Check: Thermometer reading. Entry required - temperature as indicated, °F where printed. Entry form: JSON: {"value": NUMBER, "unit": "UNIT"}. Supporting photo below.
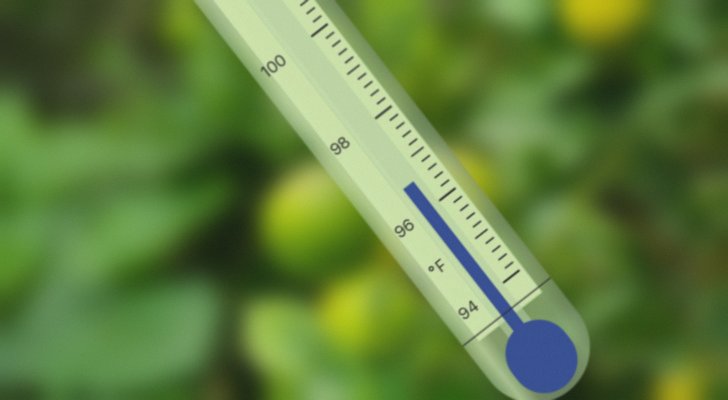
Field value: {"value": 96.6, "unit": "°F"}
